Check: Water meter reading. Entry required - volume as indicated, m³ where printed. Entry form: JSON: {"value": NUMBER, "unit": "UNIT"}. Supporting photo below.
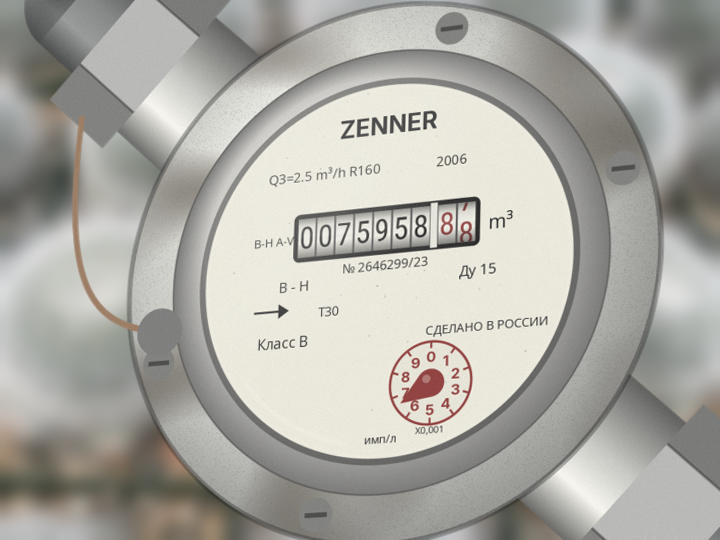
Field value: {"value": 75958.876, "unit": "m³"}
